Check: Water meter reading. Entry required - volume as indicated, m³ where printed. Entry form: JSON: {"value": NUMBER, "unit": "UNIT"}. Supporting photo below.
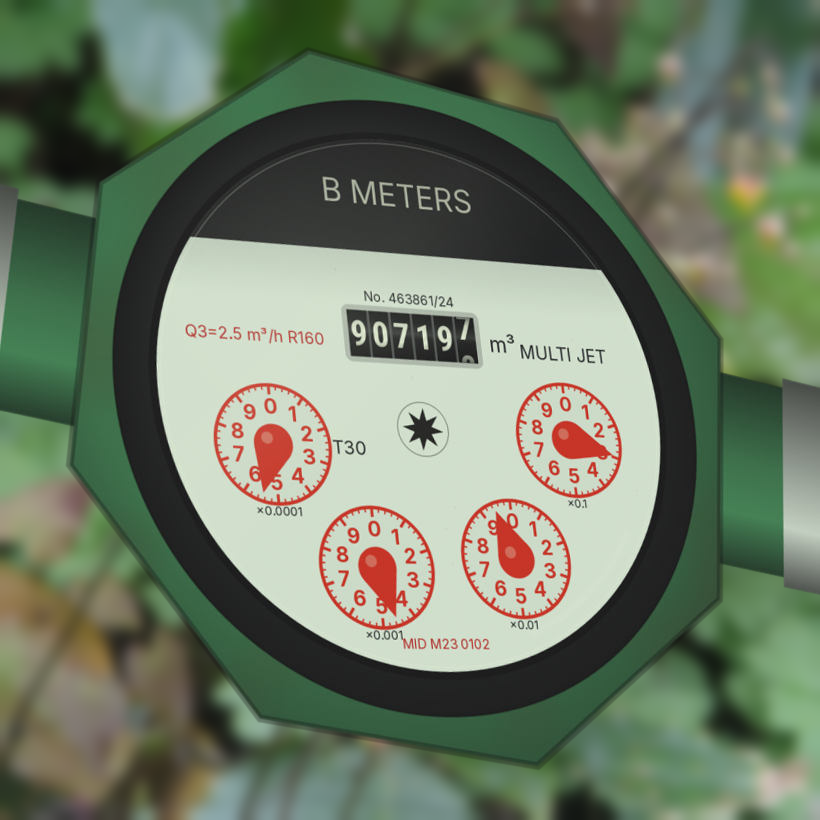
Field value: {"value": 907197.2945, "unit": "m³"}
